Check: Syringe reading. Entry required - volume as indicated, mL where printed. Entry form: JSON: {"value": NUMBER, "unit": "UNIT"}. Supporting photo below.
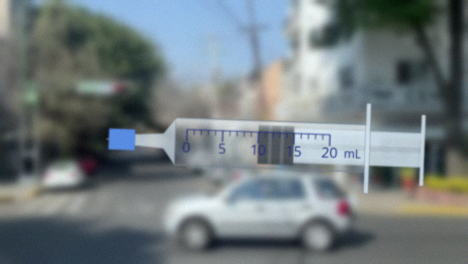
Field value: {"value": 10, "unit": "mL"}
